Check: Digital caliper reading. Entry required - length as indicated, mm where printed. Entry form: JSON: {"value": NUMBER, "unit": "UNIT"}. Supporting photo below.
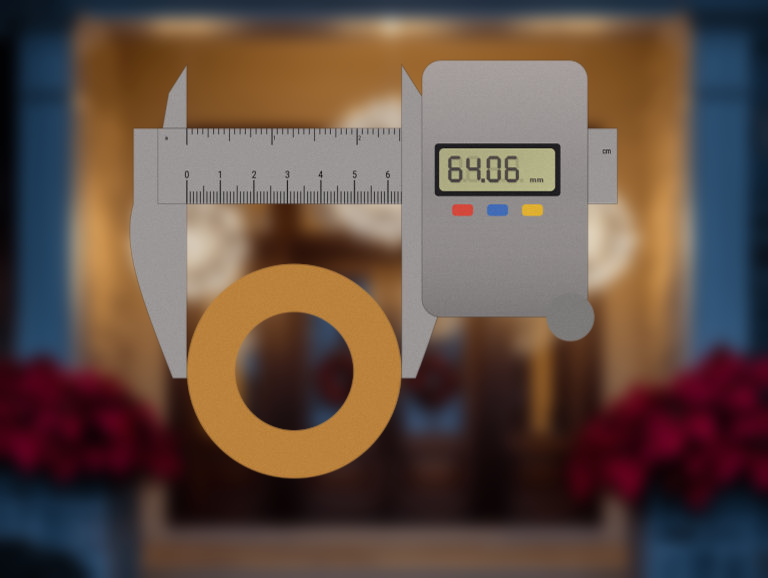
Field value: {"value": 64.06, "unit": "mm"}
